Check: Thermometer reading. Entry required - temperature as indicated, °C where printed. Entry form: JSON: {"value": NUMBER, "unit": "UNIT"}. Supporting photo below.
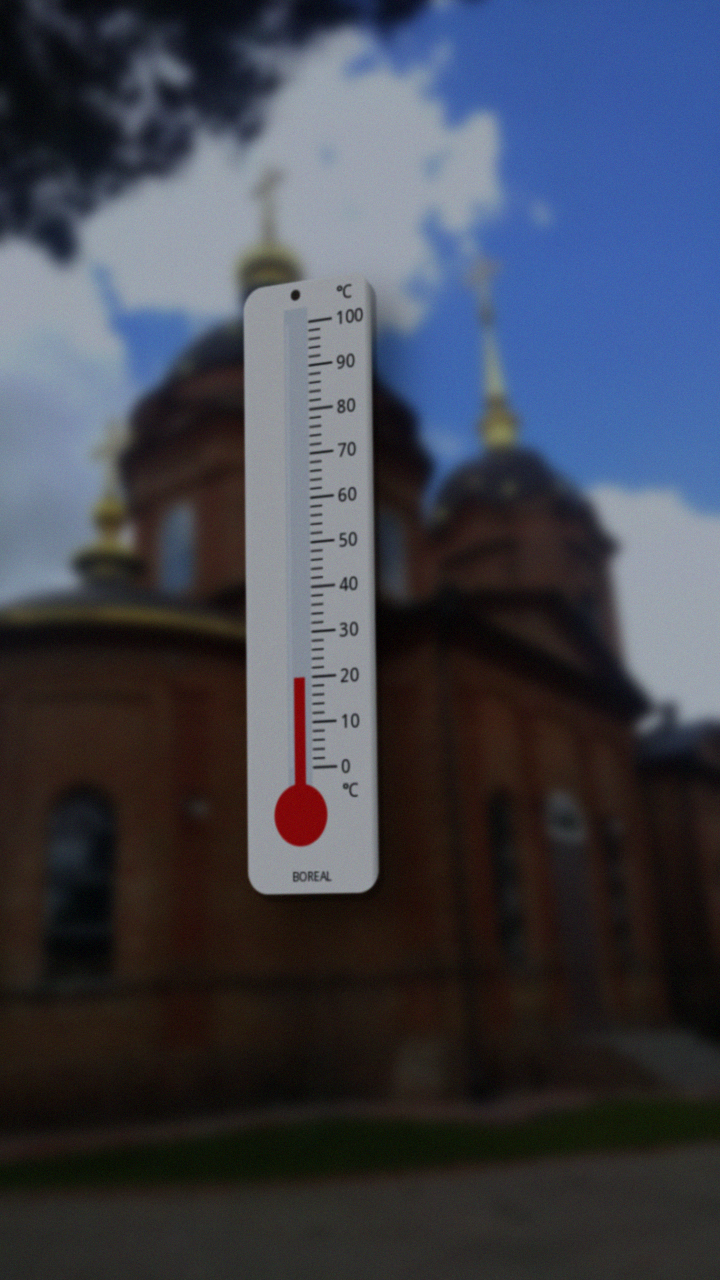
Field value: {"value": 20, "unit": "°C"}
